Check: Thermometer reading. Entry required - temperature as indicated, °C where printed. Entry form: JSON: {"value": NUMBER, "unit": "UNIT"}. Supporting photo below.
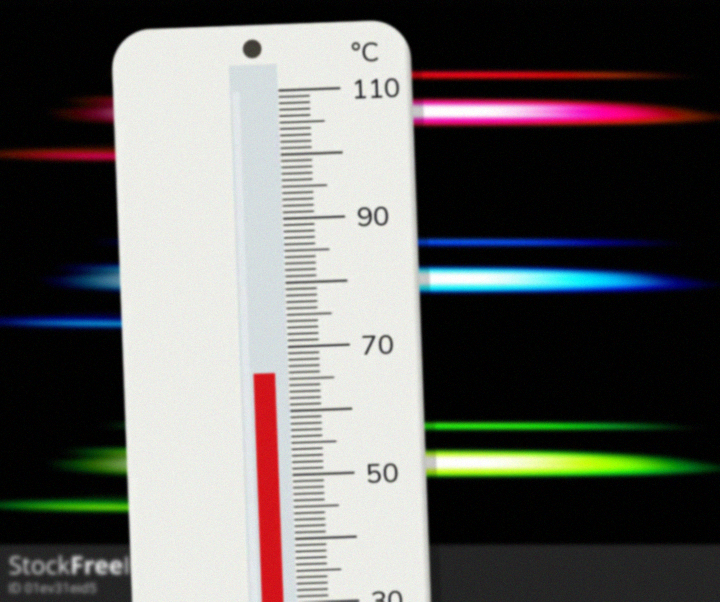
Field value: {"value": 66, "unit": "°C"}
